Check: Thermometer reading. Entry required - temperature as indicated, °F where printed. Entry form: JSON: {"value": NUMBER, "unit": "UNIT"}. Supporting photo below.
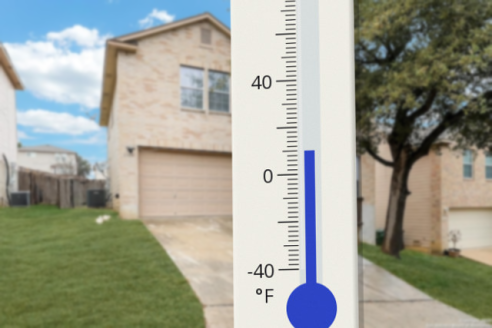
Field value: {"value": 10, "unit": "°F"}
